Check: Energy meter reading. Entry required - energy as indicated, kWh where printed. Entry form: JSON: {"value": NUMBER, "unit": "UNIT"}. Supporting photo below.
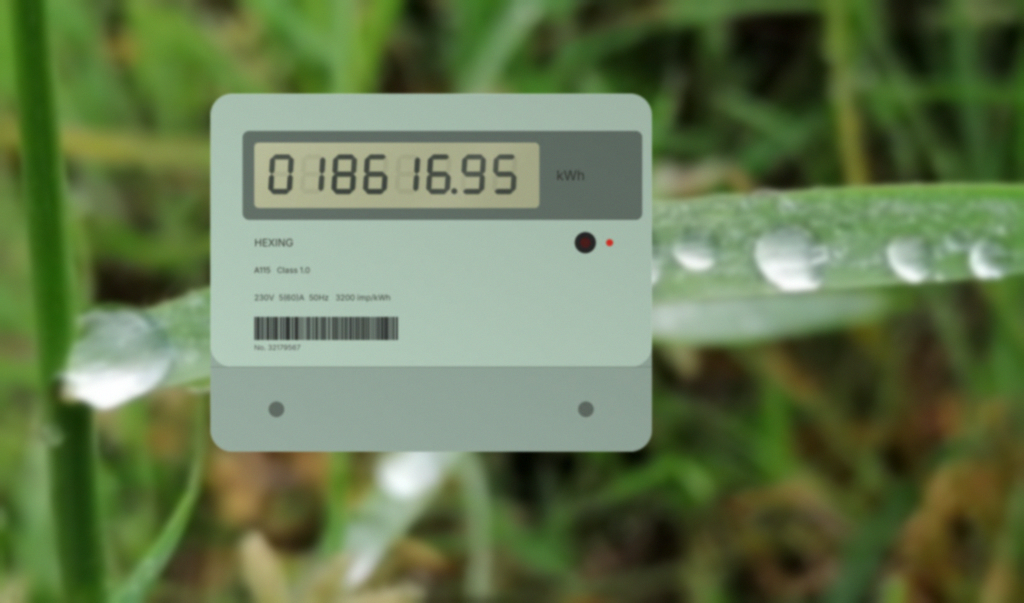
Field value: {"value": 18616.95, "unit": "kWh"}
